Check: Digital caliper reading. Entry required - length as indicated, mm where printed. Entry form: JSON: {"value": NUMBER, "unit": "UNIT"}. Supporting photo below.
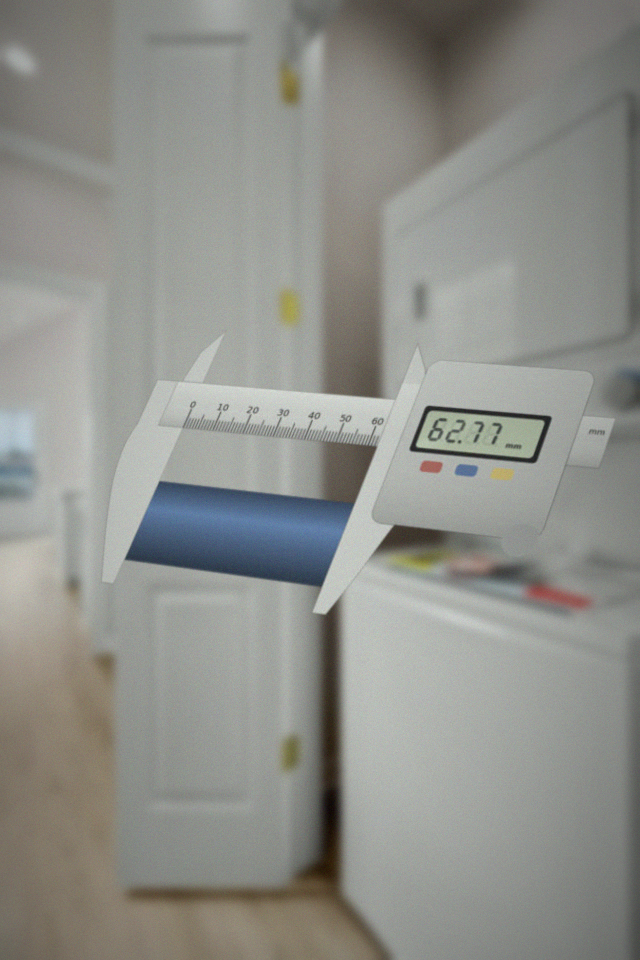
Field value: {"value": 62.77, "unit": "mm"}
